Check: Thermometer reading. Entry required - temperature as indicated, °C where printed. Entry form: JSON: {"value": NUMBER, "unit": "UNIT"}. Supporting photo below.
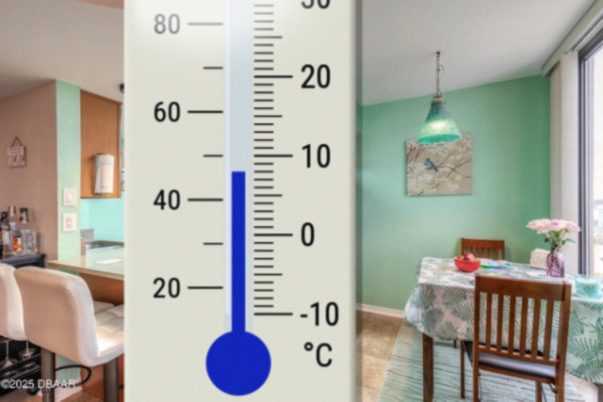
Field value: {"value": 8, "unit": "°C"}
